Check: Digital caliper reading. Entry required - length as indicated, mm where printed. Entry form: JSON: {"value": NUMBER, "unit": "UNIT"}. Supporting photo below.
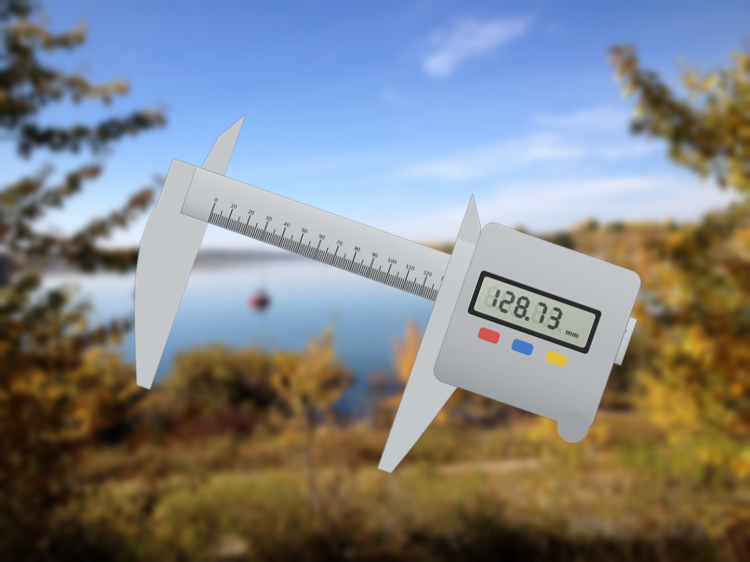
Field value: {"value": 128.73, "unit": "mm"}
